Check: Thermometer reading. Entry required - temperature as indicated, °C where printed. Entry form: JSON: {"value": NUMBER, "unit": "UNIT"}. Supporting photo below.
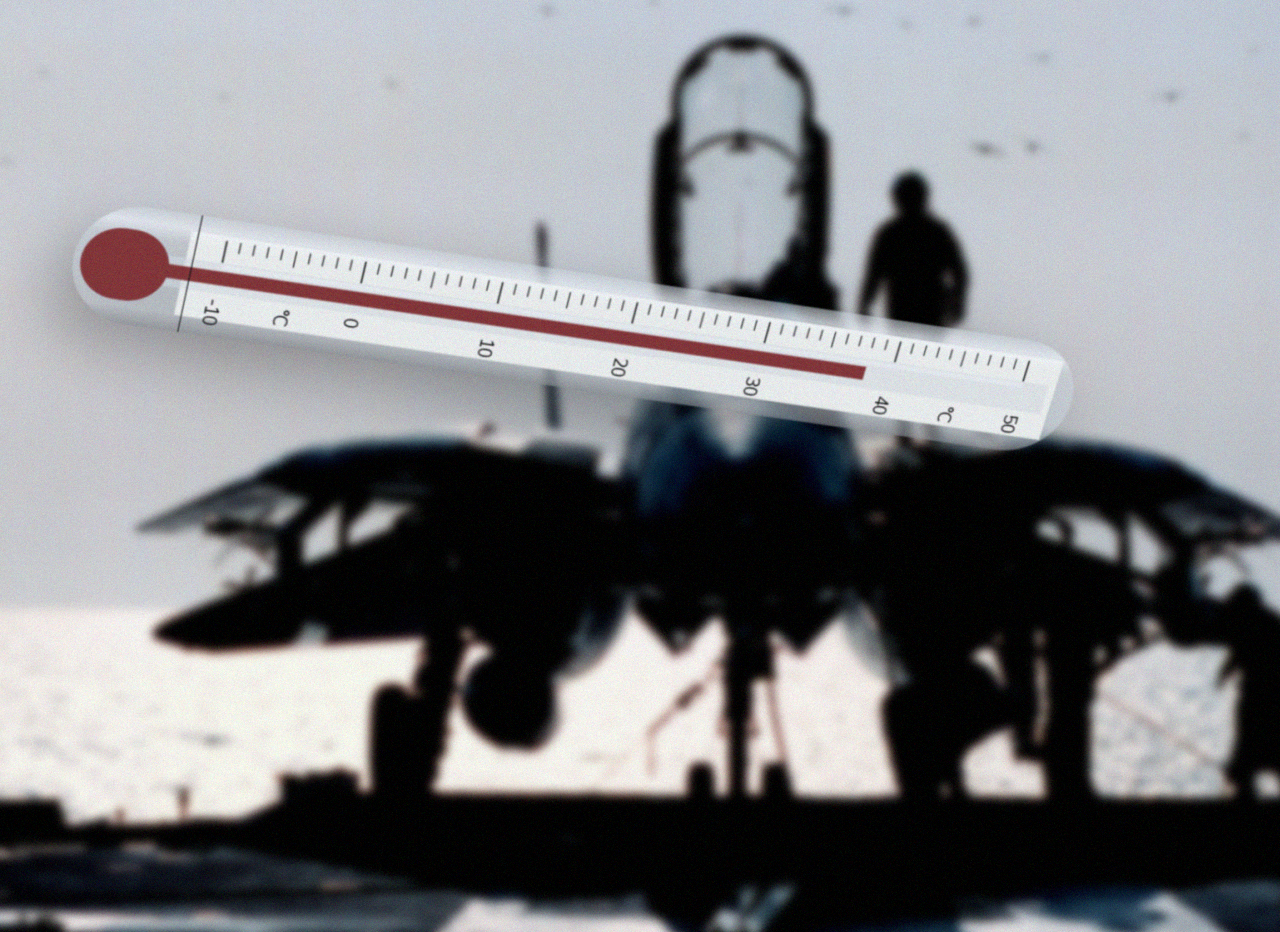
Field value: {"value": 38, "unit": "°C"}
